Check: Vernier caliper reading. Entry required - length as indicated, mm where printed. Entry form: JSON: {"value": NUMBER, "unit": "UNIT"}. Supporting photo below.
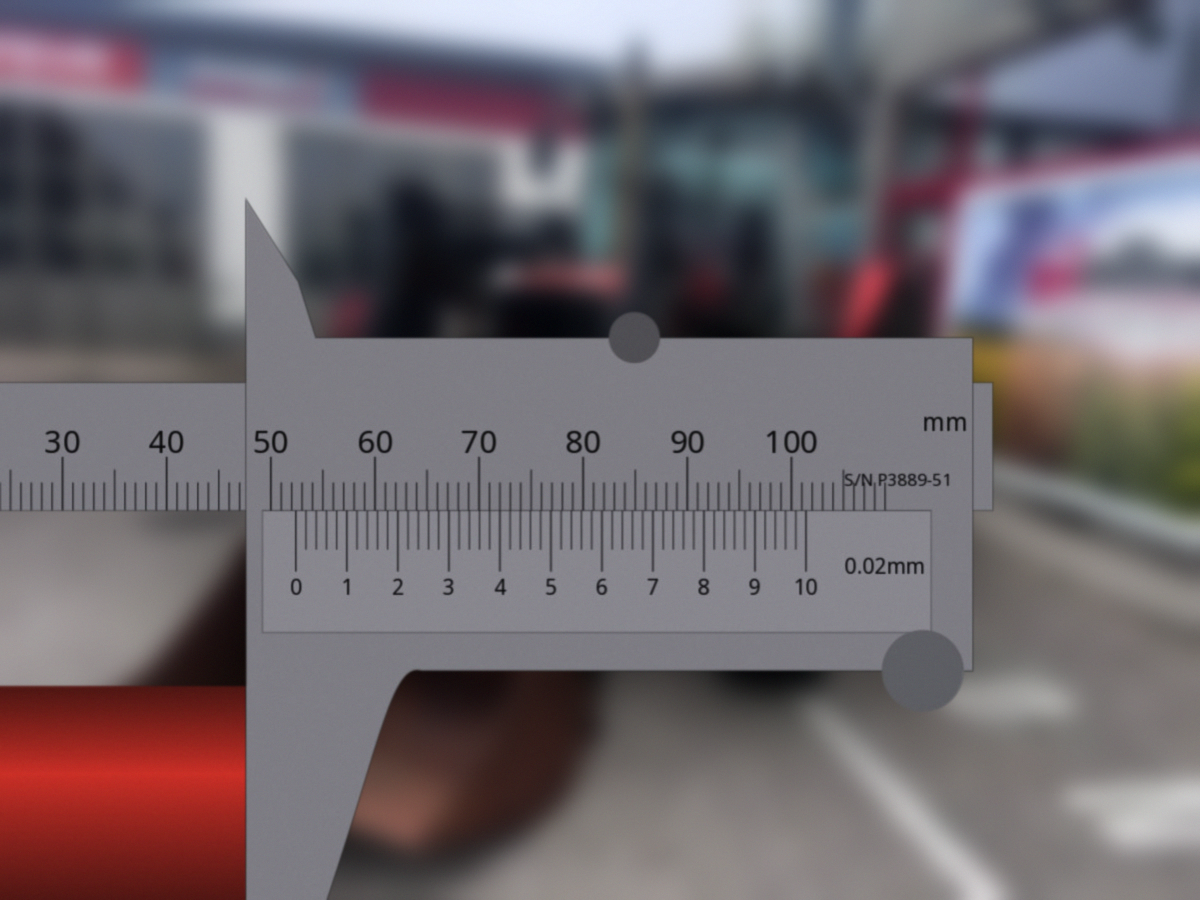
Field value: {"value": 52.4, "unit": "mm"}
